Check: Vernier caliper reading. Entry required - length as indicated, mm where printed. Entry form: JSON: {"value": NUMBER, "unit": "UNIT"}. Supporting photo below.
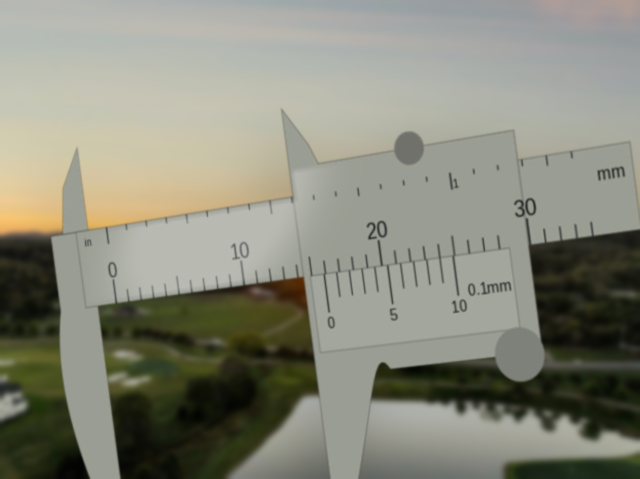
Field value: {"value": 15.9, "unit": "mm"}
